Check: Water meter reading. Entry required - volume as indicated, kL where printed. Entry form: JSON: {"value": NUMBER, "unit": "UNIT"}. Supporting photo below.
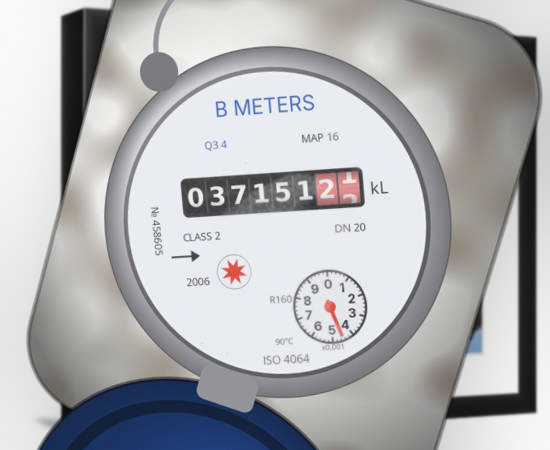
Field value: {"value": 37151.214, "unit": "kL"}
